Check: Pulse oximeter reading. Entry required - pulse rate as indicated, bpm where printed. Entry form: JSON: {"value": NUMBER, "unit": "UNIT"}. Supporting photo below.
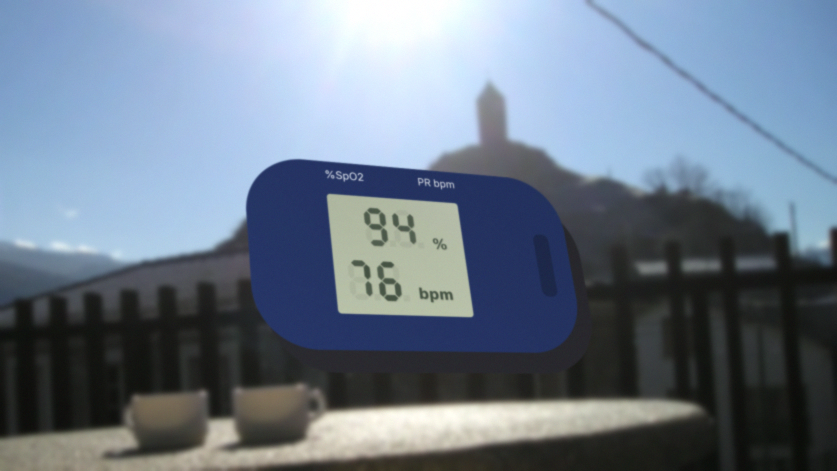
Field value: {"value": 76, "unit": "bpm"}
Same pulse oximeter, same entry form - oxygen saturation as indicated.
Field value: {"value": 94, "unit": "%"}
